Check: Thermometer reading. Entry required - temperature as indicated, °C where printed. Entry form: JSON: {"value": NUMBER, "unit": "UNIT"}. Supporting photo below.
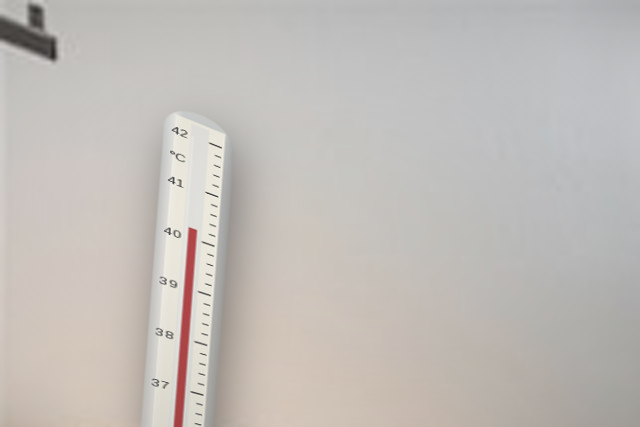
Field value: {"value": 40.2, "unit": "°C"}
